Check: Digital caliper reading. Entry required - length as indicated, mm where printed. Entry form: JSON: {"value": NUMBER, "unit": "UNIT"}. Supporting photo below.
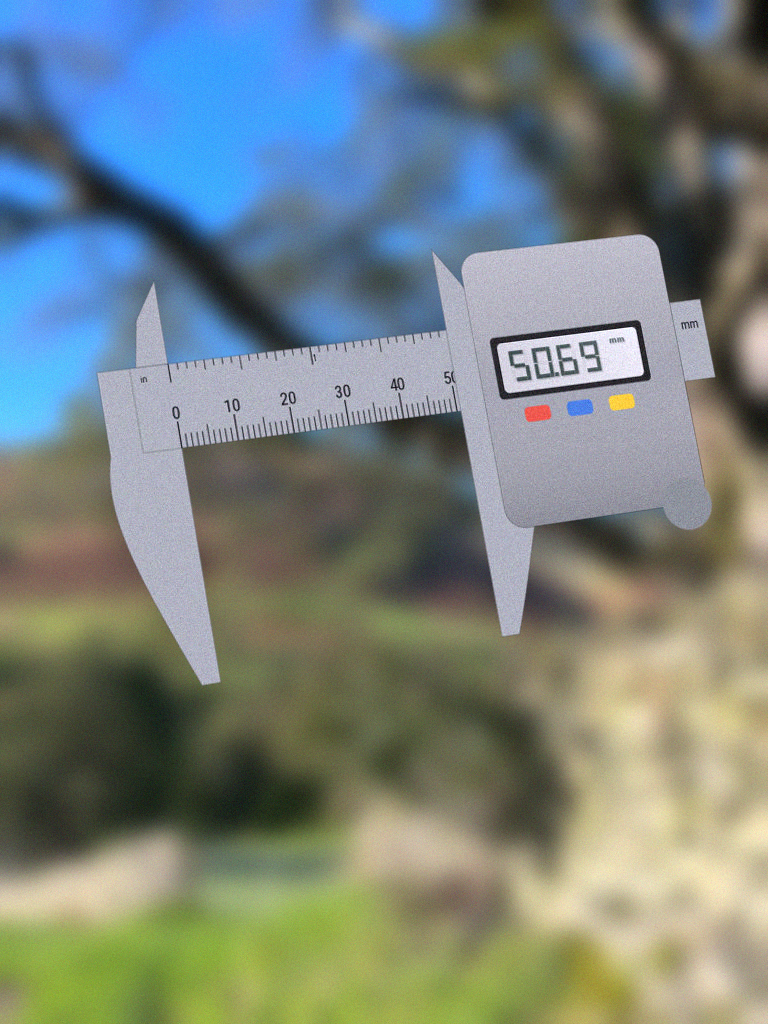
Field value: {"value": 50.69, "unit": "mm"}
